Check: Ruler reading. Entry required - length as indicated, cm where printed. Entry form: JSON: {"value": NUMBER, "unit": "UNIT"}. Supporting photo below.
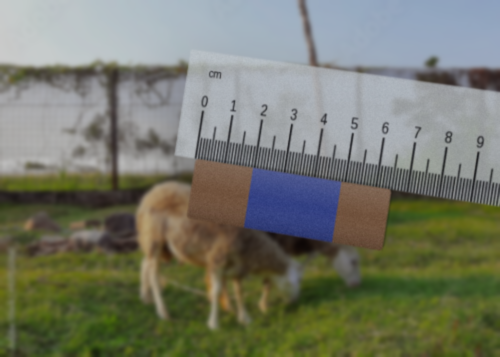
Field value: {"value": 6.5, "unit": "cm"}
